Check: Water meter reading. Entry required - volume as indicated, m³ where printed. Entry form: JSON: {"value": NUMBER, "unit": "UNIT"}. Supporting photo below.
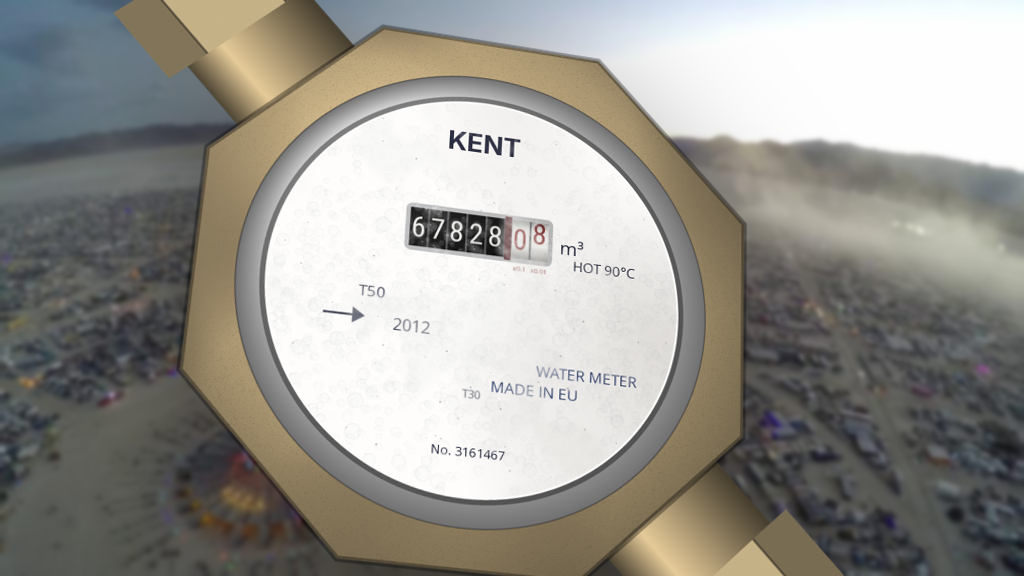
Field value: {"value": 67828.08, "unit": "m³"}
